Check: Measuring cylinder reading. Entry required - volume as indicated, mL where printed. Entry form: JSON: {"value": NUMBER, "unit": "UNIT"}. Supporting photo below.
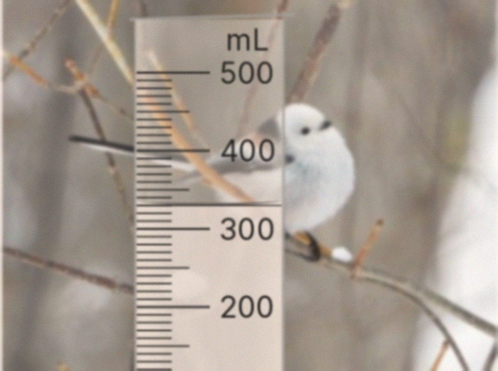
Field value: {"value": 330, "unit": "mL"}
